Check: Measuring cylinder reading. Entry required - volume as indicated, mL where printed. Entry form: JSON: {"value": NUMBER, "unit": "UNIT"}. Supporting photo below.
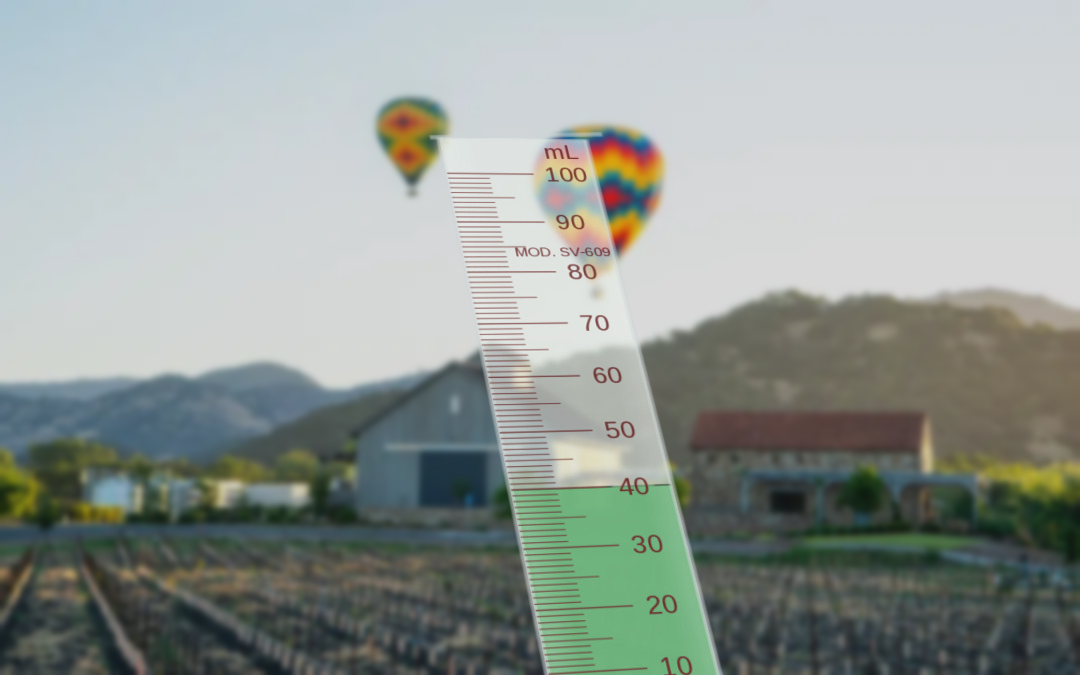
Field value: {"value": 40, "unit": "mL"}
